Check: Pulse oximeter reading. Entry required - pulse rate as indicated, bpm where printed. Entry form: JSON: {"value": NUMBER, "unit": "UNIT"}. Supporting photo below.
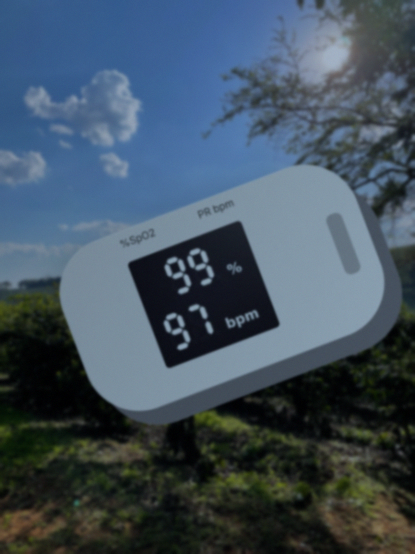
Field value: {"value": 97, "unit": "bpm"}
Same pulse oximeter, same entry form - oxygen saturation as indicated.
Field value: {"value": 99, "unit": "%"}
